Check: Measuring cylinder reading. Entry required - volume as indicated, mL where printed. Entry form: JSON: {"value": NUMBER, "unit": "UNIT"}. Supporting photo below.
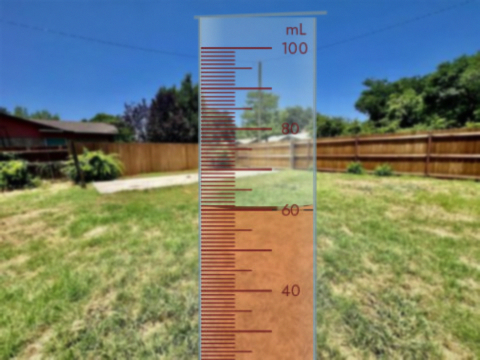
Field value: {"value": 60, "unit": "mL"}
